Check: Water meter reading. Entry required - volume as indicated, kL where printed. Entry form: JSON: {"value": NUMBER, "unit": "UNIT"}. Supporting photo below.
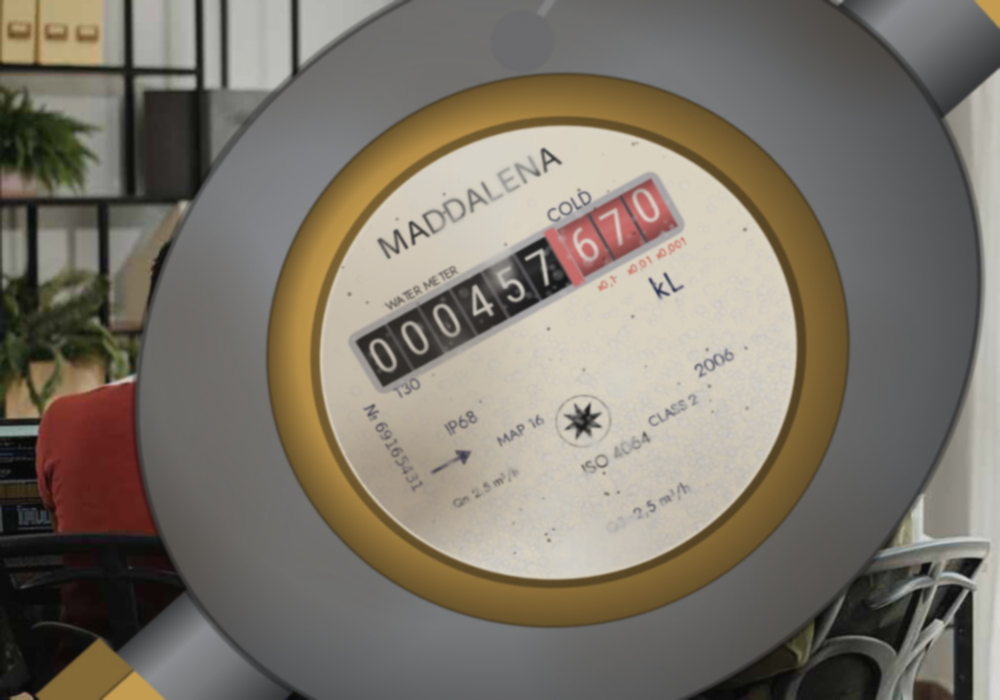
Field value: {"value": 457.670, "unit": "kL"}
